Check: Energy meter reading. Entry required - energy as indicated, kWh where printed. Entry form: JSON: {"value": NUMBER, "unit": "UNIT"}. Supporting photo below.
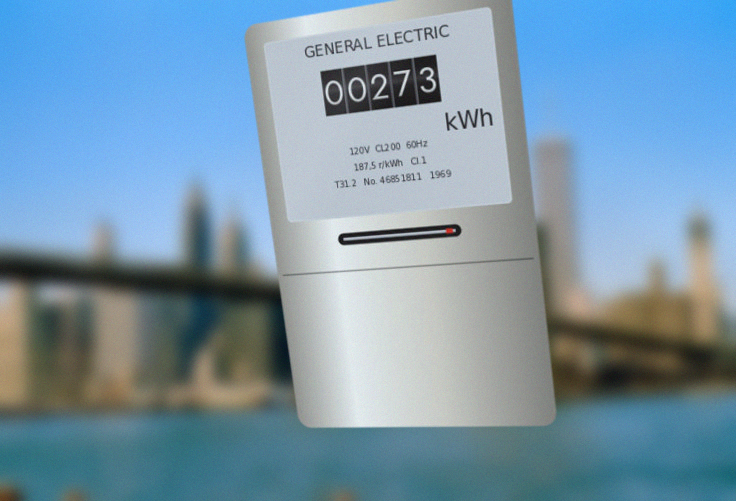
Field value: {"value": 273, "unit": "kWh"}
